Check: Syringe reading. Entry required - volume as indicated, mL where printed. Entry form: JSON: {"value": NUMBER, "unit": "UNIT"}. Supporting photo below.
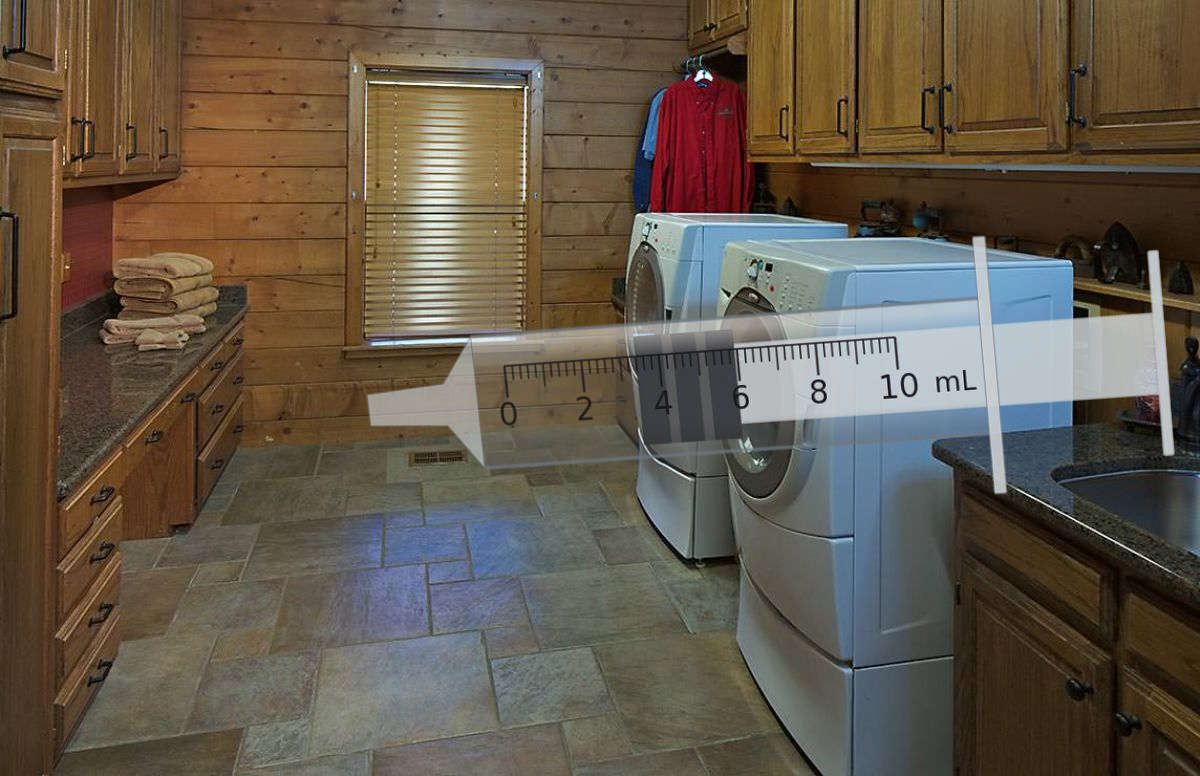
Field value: {"value": 3.4, "unit": "mL"}
